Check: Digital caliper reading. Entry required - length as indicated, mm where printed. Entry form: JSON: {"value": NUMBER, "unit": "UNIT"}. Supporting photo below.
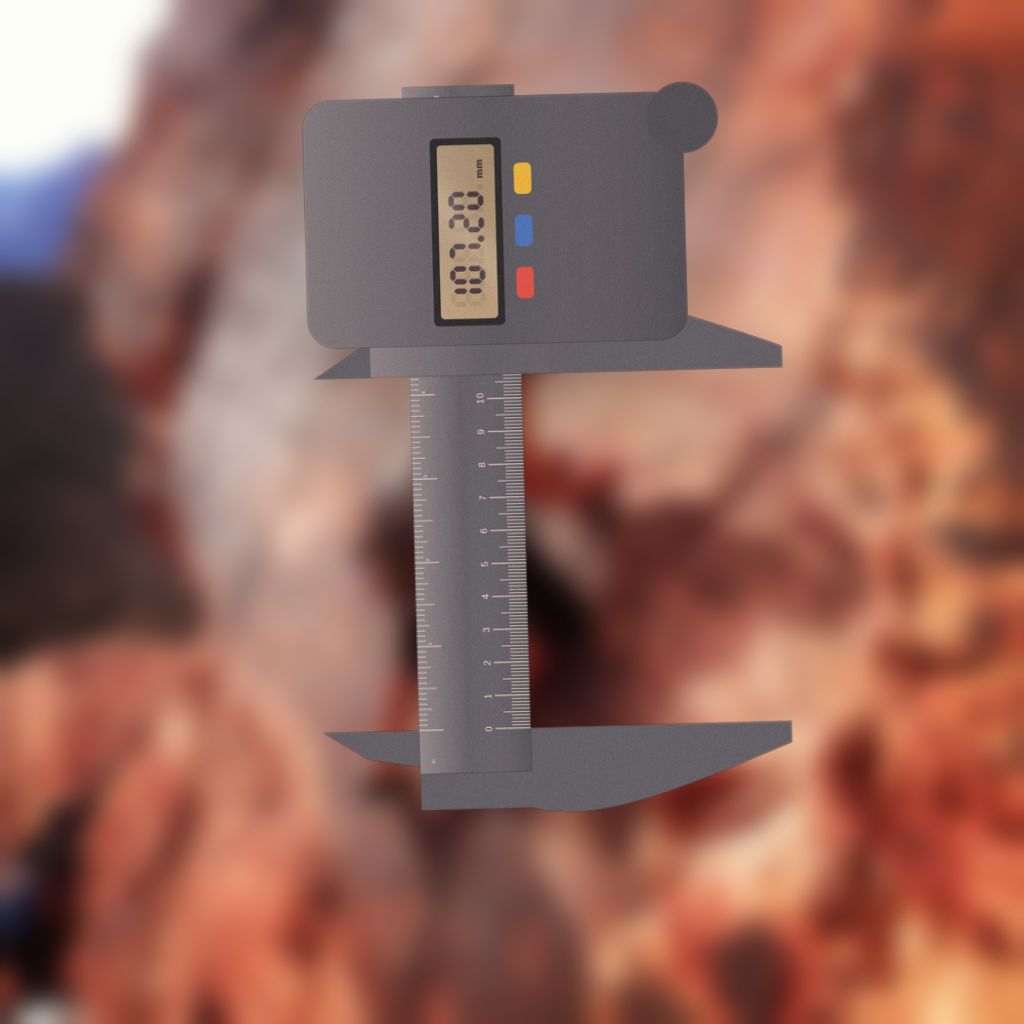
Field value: {"value": 107.20, "unit": "mm"}
